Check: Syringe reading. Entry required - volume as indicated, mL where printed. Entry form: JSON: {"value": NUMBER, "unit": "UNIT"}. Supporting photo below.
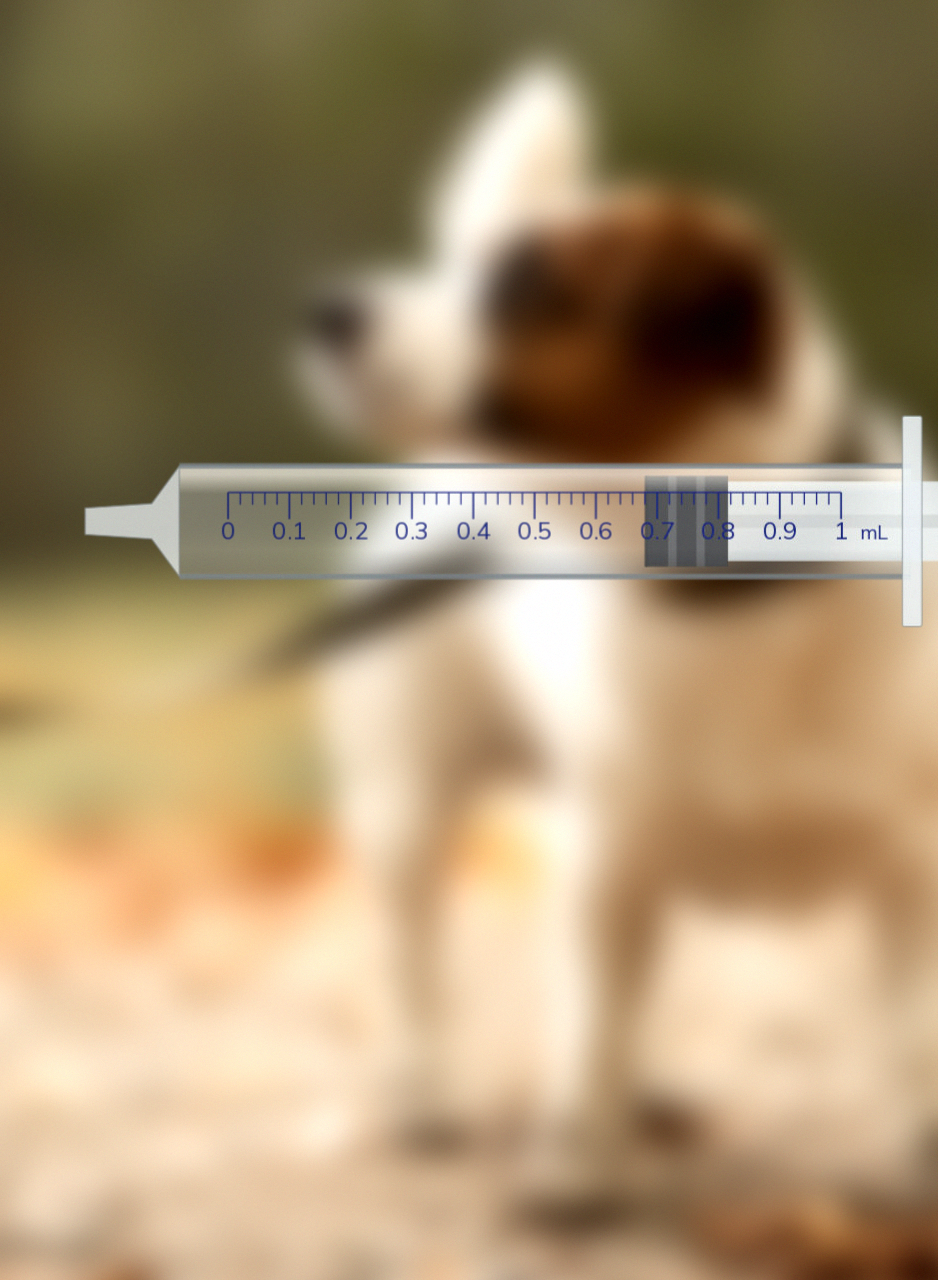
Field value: {"value": 0.68, "unit": "mL"}
